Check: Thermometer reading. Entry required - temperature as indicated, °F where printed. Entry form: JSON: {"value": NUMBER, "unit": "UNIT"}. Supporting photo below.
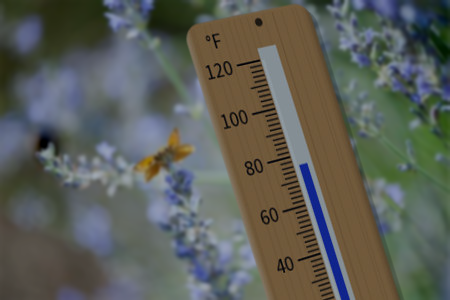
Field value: {"value": 76, "unit": "°F"}
